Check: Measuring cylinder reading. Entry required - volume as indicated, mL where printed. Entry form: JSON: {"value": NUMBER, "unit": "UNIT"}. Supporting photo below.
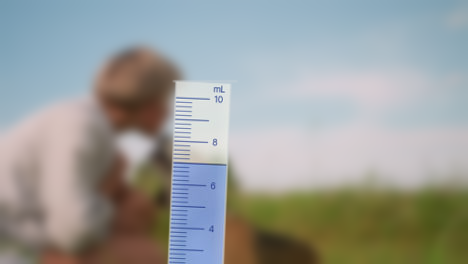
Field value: {"value": 7, "unit": "mL"}
